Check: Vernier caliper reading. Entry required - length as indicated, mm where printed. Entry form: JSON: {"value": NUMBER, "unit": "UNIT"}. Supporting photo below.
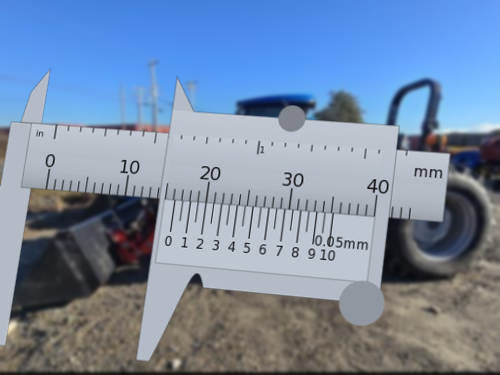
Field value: {"value": 16.2, "unit": "mm"}
